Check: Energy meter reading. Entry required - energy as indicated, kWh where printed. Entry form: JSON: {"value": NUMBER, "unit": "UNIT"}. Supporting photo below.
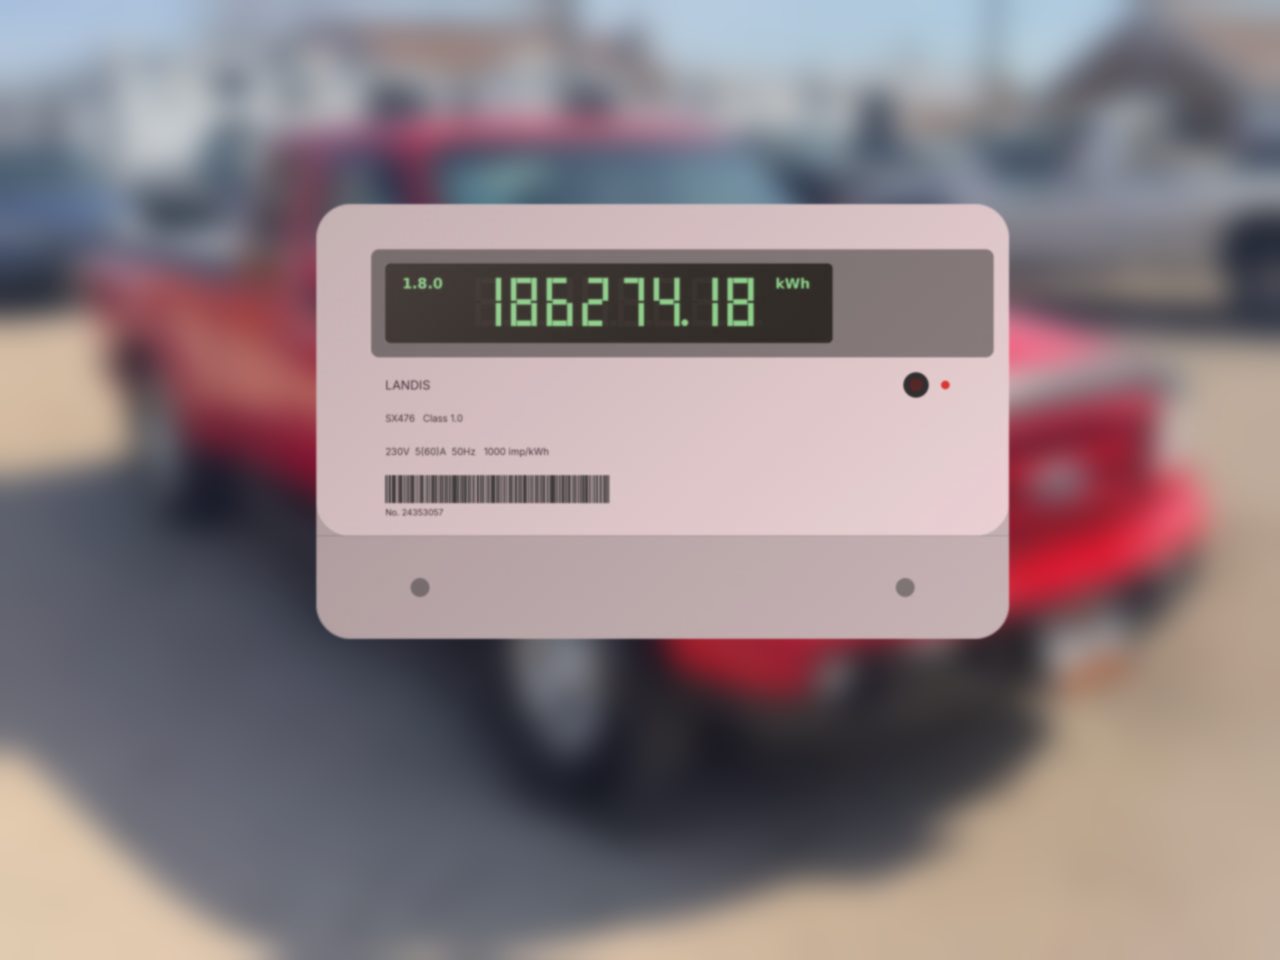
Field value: {"value": 186274.18, "unit": "kWh"}
